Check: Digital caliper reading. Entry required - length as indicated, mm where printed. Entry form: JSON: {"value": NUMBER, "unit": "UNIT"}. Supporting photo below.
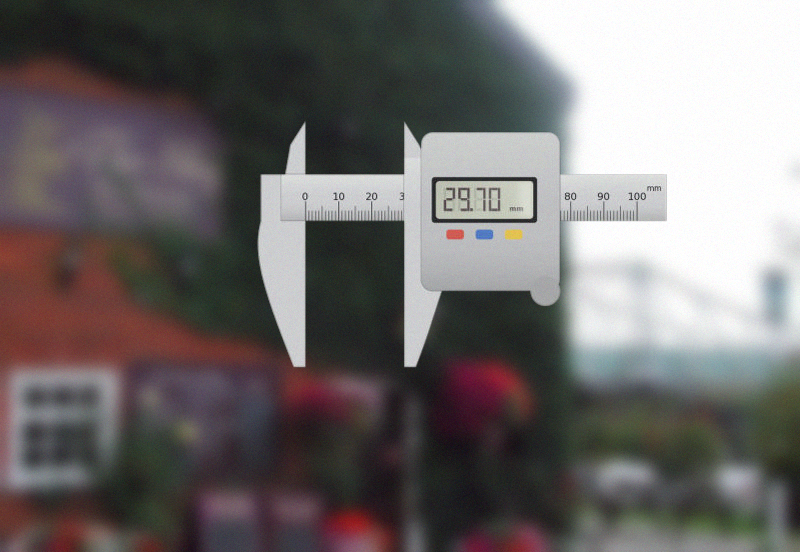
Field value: {"value": 29.70, "unit": "mm"}
